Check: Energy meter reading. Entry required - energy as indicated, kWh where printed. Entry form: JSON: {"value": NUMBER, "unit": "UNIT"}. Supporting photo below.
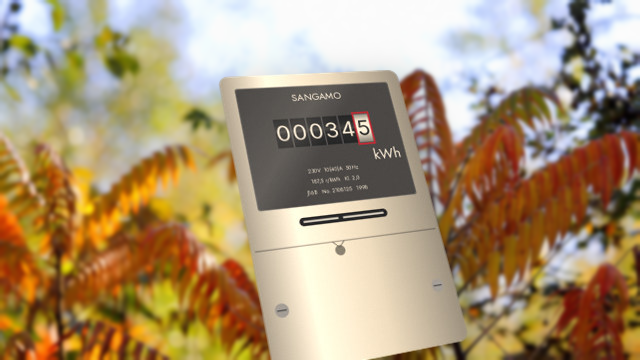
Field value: {"value": 34.5, "unit": "kWh"}
